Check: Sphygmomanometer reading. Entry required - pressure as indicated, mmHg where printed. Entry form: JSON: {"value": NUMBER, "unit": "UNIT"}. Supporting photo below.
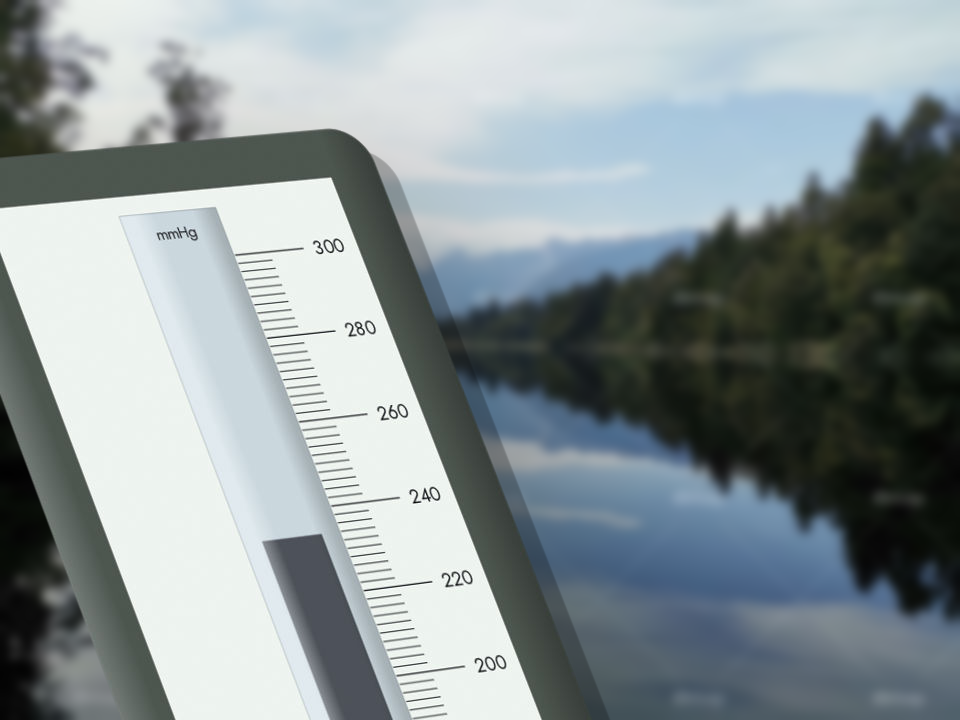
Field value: {"value": 234, "unit": "mmHg"}
